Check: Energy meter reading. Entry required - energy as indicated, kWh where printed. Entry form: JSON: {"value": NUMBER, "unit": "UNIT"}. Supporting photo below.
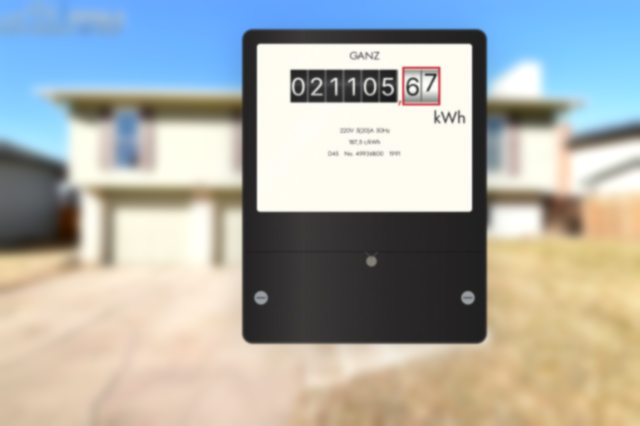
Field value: {"value": 21105.67, "unit": "kWh"}
